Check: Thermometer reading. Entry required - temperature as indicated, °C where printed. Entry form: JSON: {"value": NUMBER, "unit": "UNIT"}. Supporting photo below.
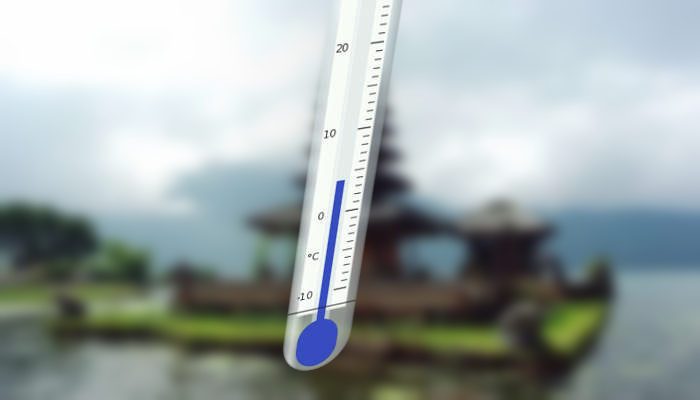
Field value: {"value": 4, "unit": "°C"}
